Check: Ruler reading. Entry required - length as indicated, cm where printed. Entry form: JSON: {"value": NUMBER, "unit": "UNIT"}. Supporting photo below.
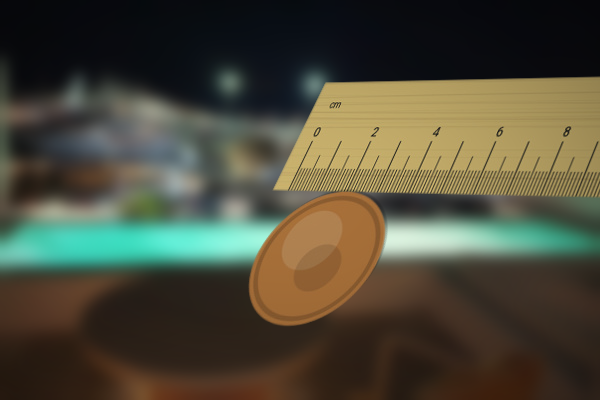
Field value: {"value": 4, "unit": "cm"}
